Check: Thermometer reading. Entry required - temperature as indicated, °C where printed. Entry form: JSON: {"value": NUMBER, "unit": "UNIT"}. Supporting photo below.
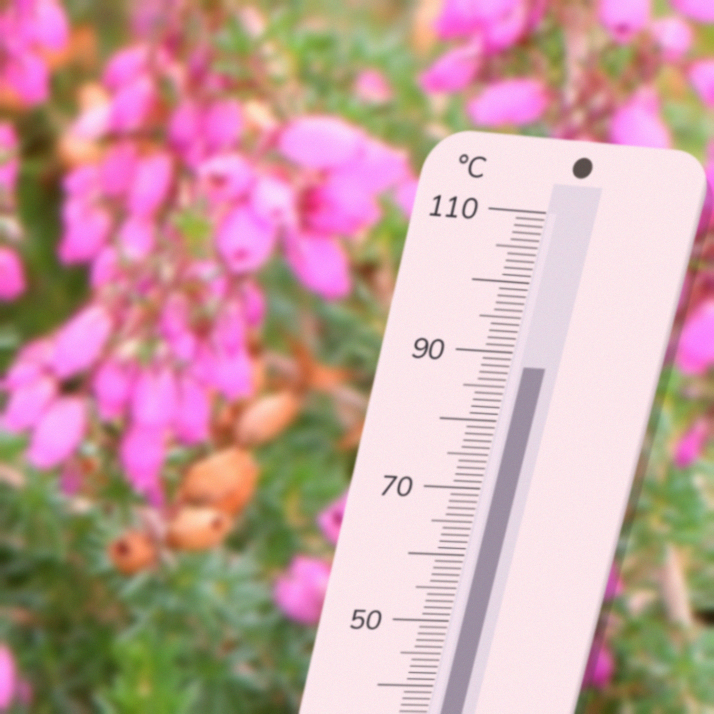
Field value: {"value": 88, "unit": "°C"}
